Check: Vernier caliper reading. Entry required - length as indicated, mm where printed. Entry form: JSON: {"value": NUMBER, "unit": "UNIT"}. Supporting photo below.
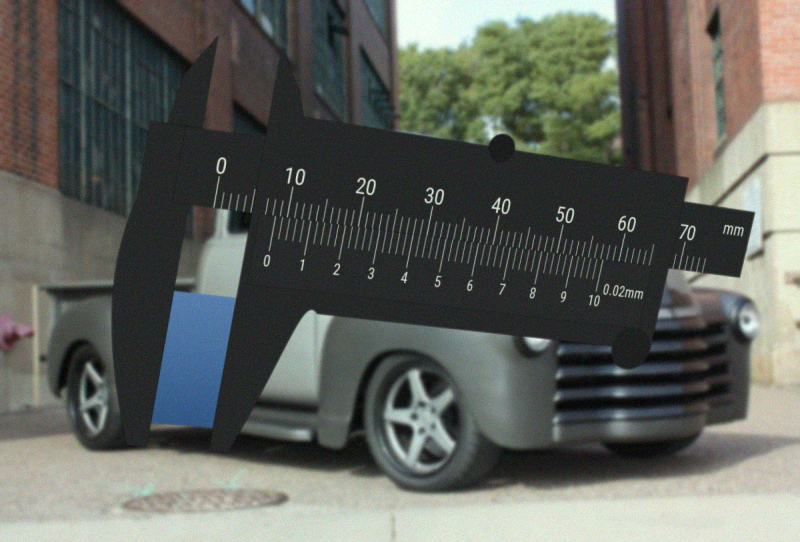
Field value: {"value": 8.4, "unit": "mm"}
